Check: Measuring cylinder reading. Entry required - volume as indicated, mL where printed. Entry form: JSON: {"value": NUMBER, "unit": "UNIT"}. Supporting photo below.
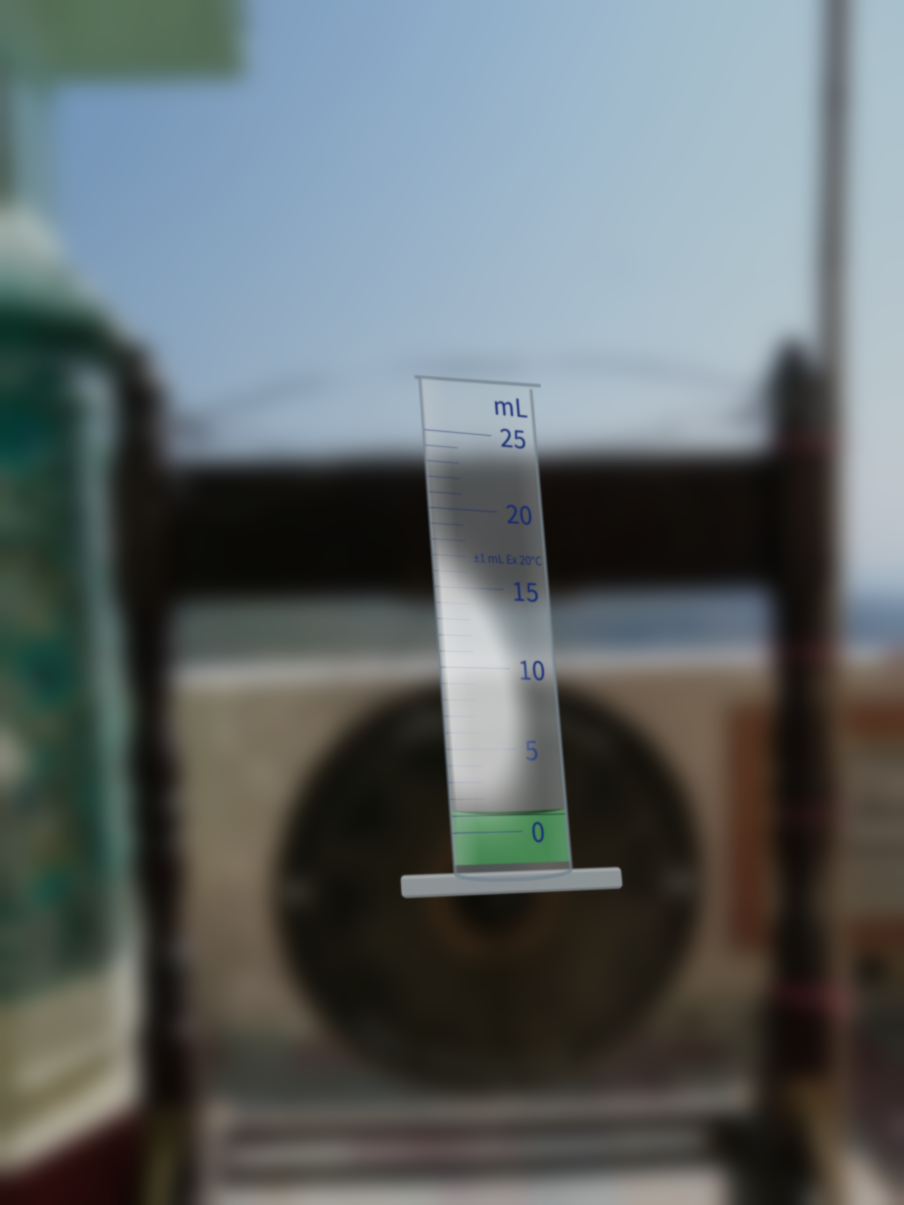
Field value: {"value": 1, "unit": "mL"}
